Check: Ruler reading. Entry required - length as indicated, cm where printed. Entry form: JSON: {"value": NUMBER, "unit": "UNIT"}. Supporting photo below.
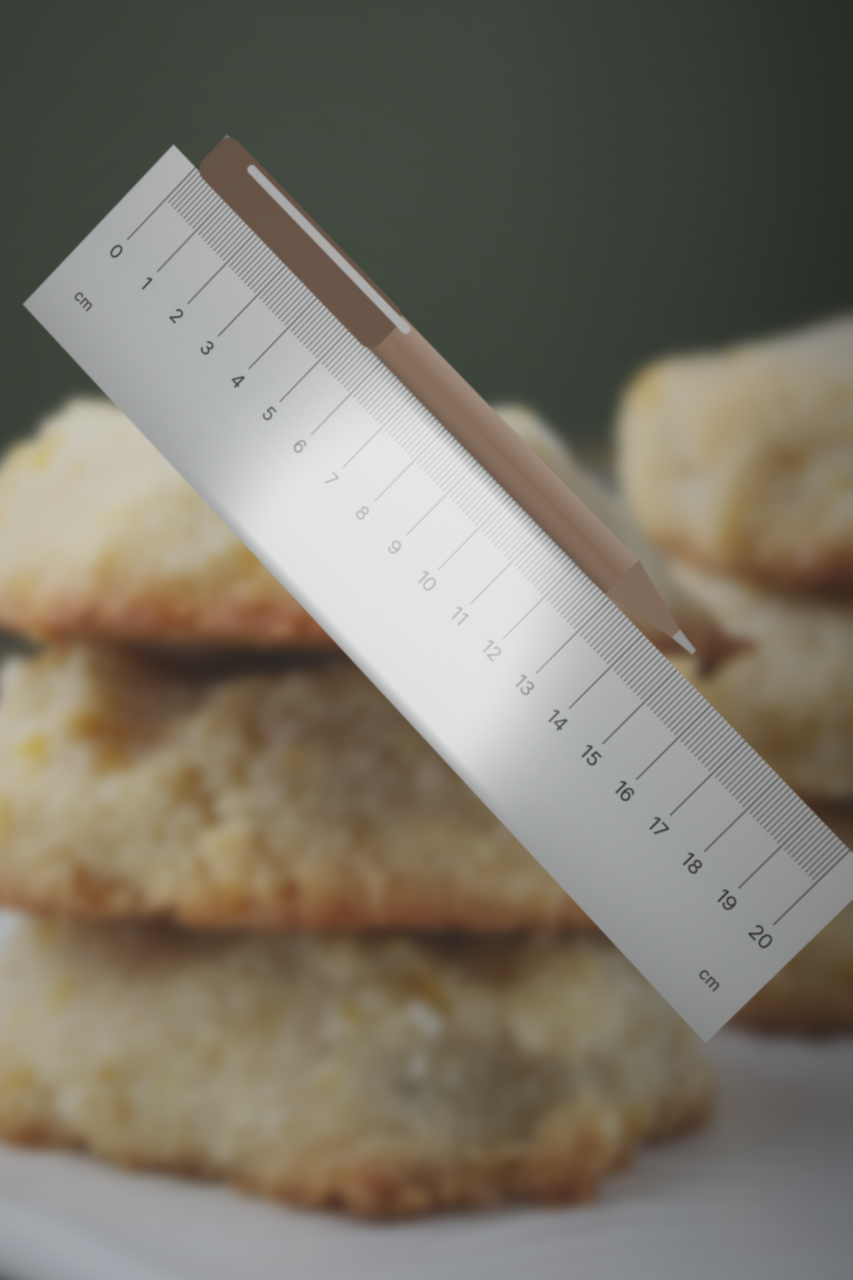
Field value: {"value": 15, "unit": "cm"}
